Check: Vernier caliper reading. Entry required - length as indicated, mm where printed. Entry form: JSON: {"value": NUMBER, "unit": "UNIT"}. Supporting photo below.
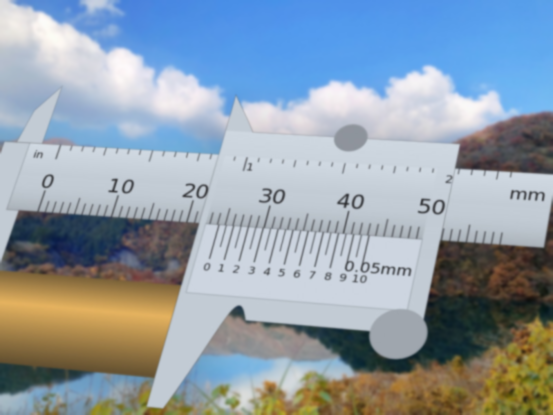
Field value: {"value": 24.2, "unit": "mm"}
